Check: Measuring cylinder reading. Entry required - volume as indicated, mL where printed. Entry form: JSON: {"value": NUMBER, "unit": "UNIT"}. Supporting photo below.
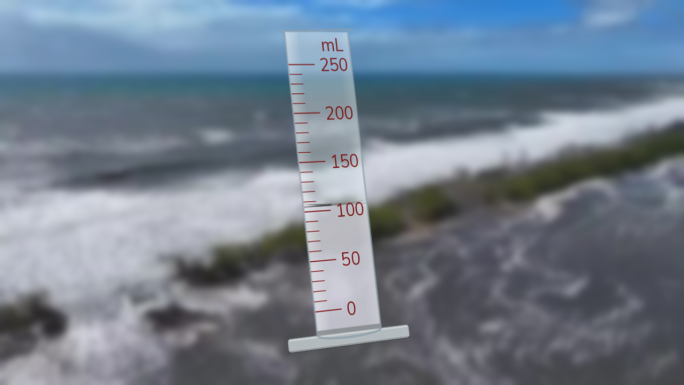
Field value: {"value": 105, "unit": "mL"}
